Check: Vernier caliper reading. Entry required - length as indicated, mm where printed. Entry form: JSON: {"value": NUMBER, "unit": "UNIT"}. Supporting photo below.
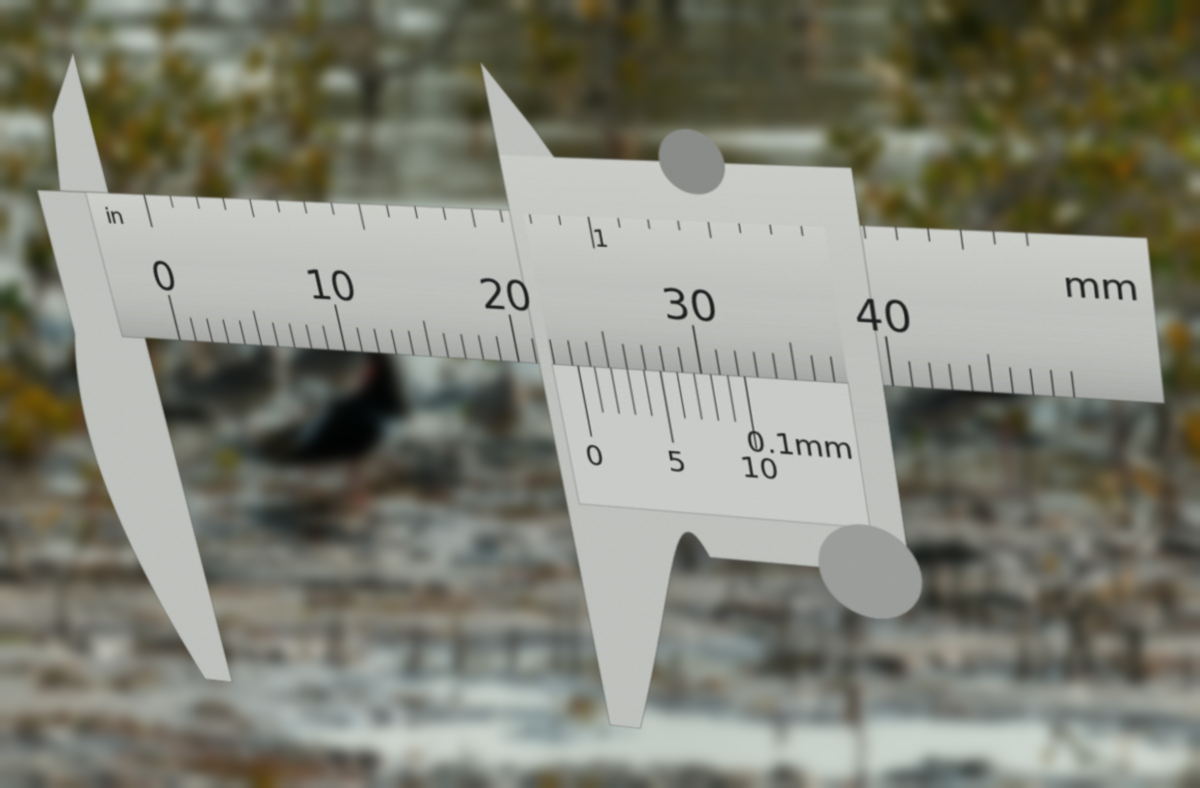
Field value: {"value": 23.3, "unit": "mm"}
